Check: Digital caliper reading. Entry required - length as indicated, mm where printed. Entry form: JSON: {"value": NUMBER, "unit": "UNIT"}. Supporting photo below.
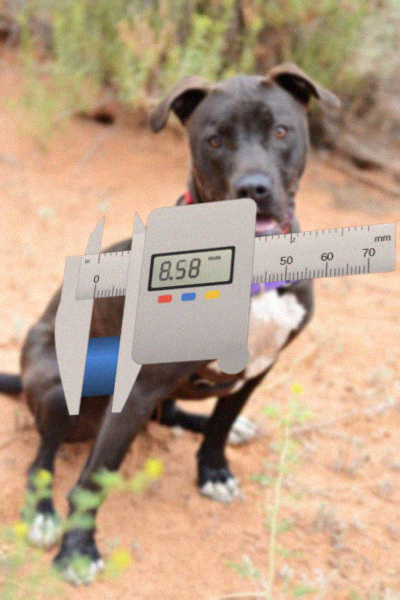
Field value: {"value": 8.58, "unit": "mm"}
